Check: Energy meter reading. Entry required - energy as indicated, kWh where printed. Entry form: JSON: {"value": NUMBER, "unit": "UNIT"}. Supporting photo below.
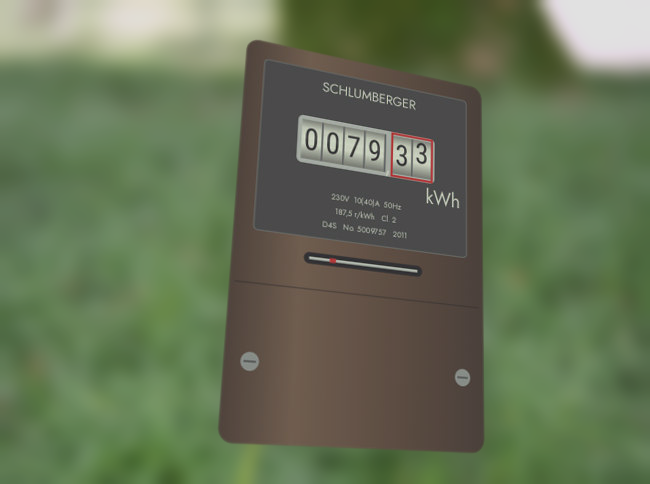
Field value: {"value": 79.33, "unit": "kWh"}
